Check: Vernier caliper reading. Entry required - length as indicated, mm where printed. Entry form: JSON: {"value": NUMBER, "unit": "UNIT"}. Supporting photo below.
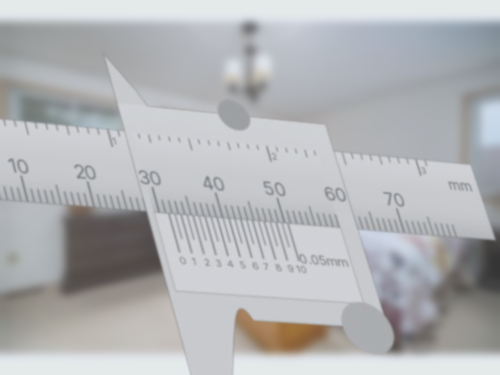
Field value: {"value": 31.5, "unit": "mm"}
